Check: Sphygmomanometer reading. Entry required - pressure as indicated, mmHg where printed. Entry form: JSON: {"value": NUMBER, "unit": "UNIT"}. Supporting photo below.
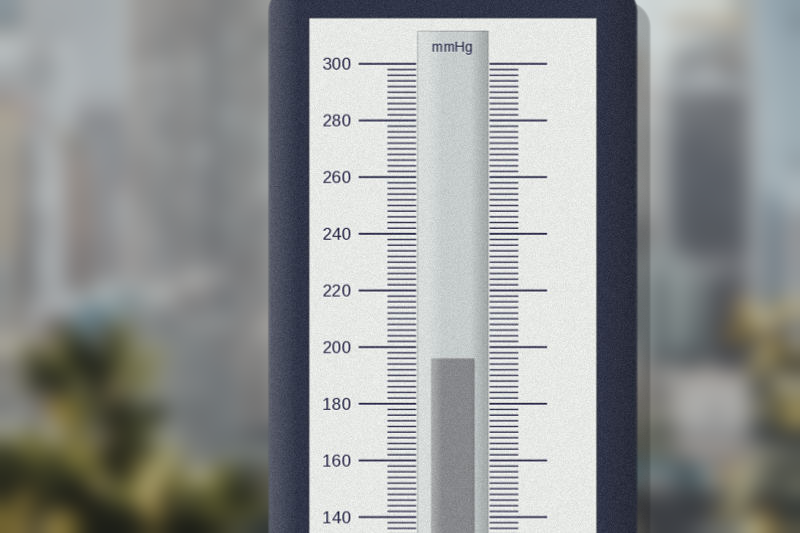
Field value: {"value": 196, "unit": "mmHg"}
